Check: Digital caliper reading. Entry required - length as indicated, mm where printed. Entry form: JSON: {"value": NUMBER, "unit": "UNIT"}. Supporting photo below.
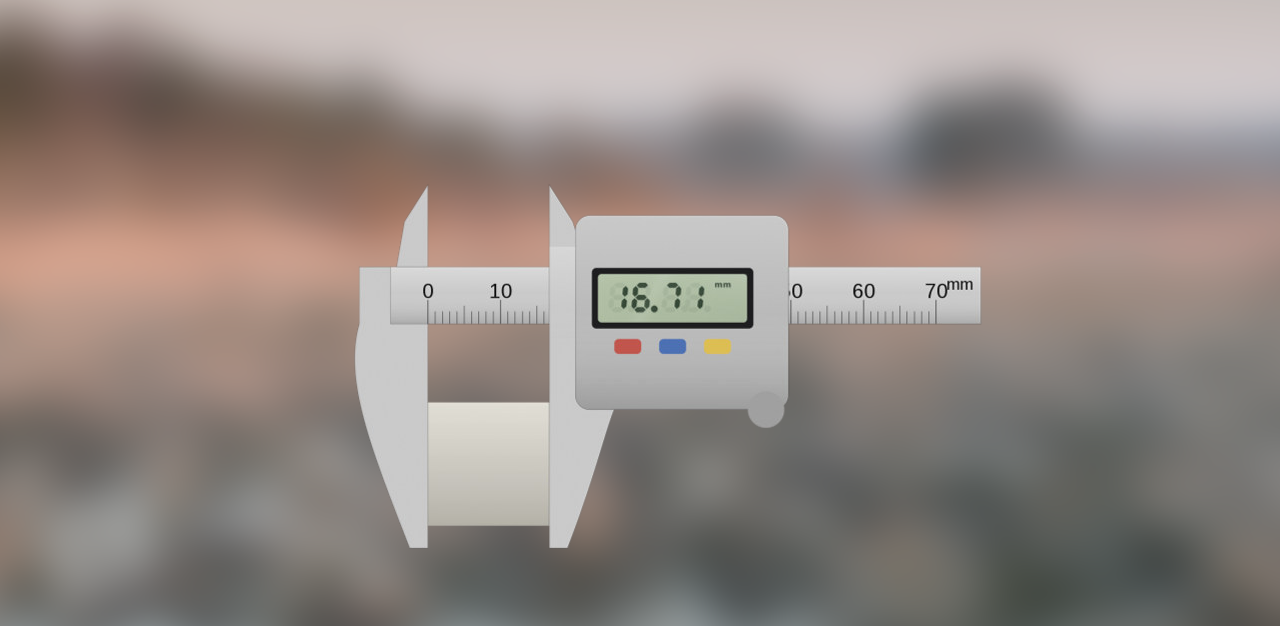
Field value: {"value": 16.71, "unit": "mm"}
